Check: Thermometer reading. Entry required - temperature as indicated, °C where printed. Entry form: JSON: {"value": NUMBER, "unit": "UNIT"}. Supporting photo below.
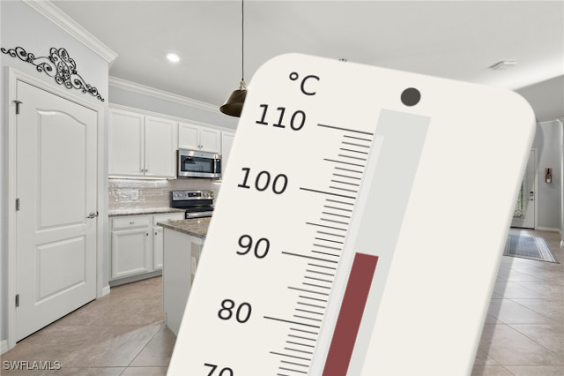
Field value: {"value": 92, "unit": "°C"}
